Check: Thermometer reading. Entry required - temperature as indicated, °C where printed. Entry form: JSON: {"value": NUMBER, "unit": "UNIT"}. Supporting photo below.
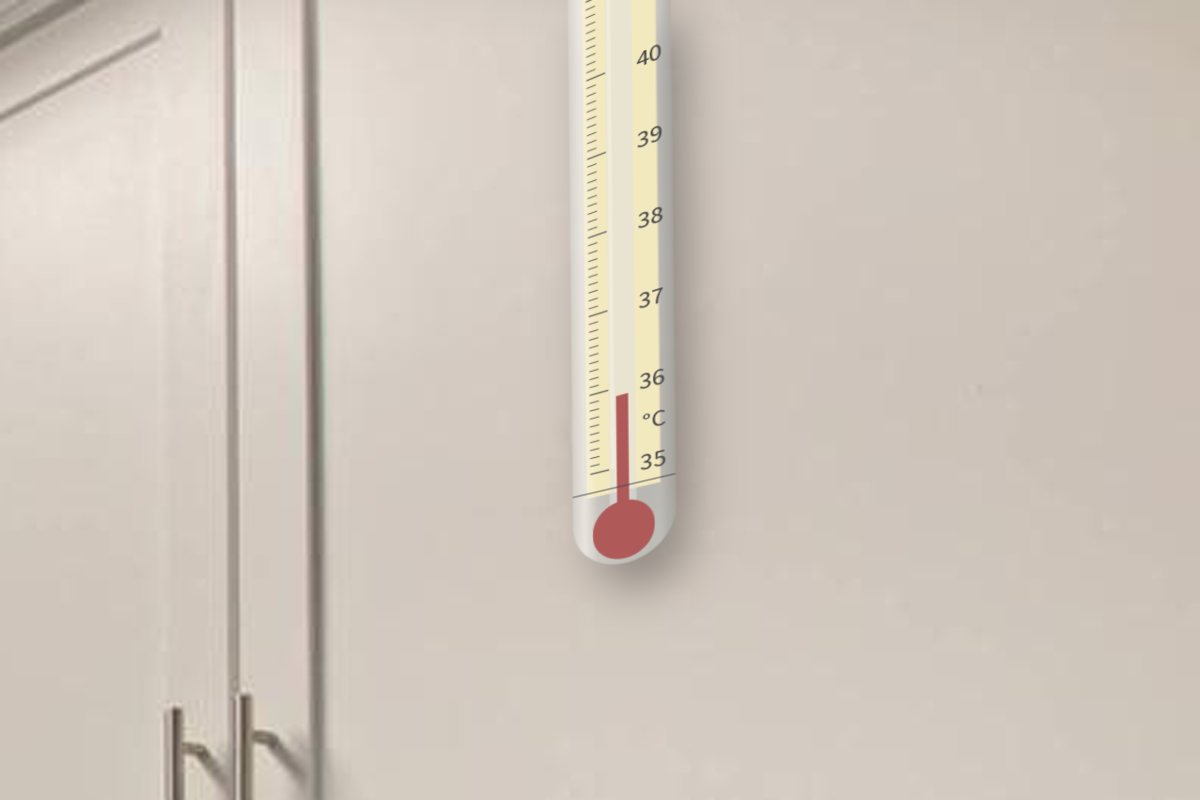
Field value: {"value": 35.9, "unit": "°C"}
